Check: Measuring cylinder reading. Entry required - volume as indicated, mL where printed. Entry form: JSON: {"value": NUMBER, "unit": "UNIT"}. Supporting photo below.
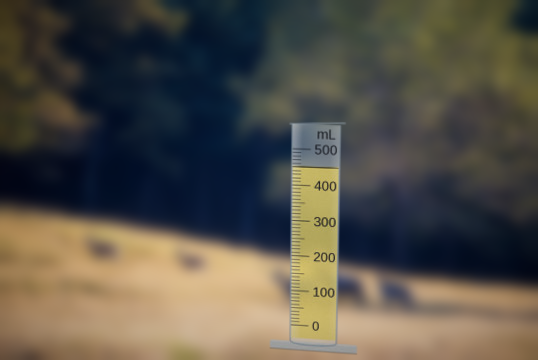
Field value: {"value": 450, "unit": "mL"}
